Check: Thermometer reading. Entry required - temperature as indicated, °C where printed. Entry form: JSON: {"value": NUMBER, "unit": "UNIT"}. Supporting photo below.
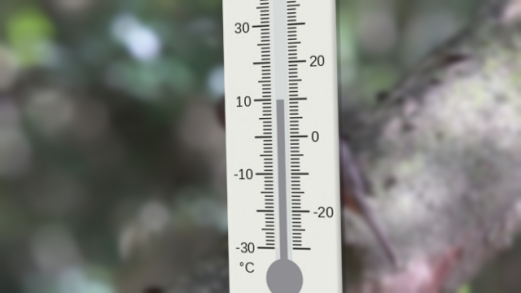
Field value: {"value": 10, "unit": "°C"}
